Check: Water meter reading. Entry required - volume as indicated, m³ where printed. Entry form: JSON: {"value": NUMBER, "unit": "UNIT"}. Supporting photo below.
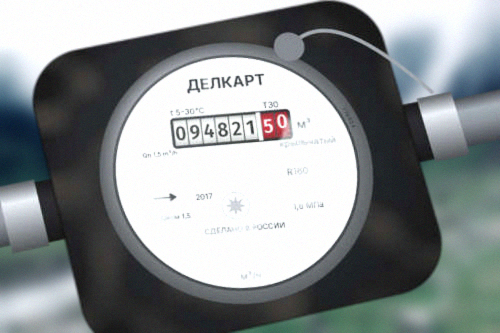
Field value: {"value": 94821.50, "unit": "m³"}
